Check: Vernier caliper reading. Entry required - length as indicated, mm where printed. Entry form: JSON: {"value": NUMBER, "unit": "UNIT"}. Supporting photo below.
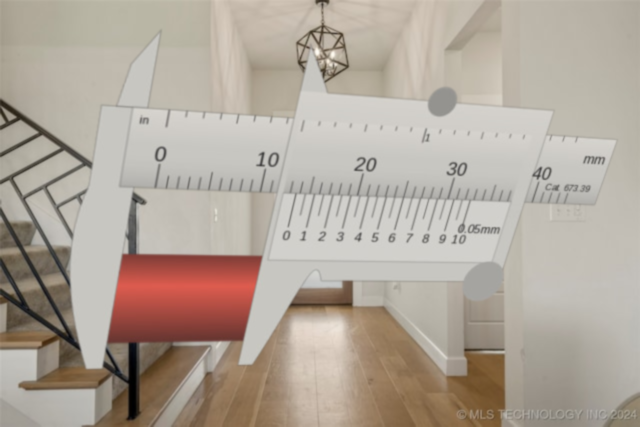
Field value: {"value": 13.6, "unit": "mm"}
